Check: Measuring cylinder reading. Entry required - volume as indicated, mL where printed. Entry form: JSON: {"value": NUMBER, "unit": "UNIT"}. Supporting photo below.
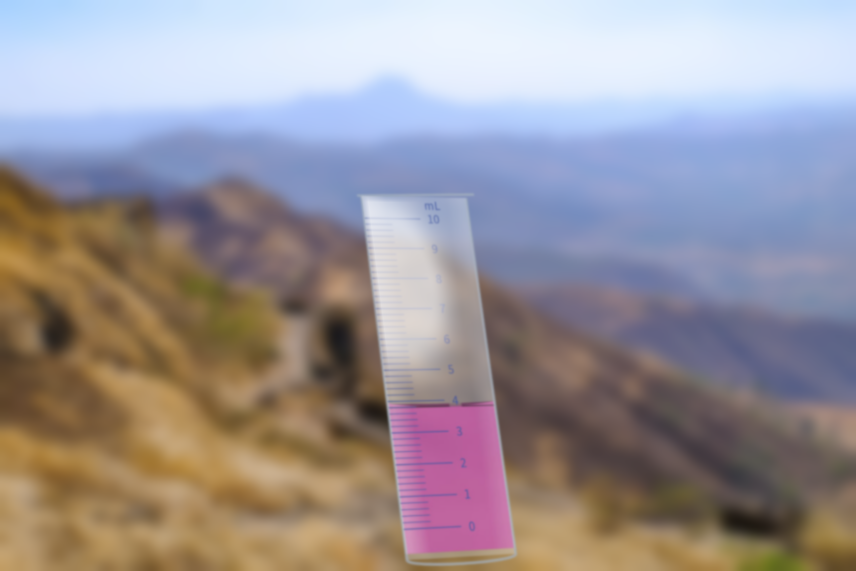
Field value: {"value": 3.8, "unit": "mL"}
